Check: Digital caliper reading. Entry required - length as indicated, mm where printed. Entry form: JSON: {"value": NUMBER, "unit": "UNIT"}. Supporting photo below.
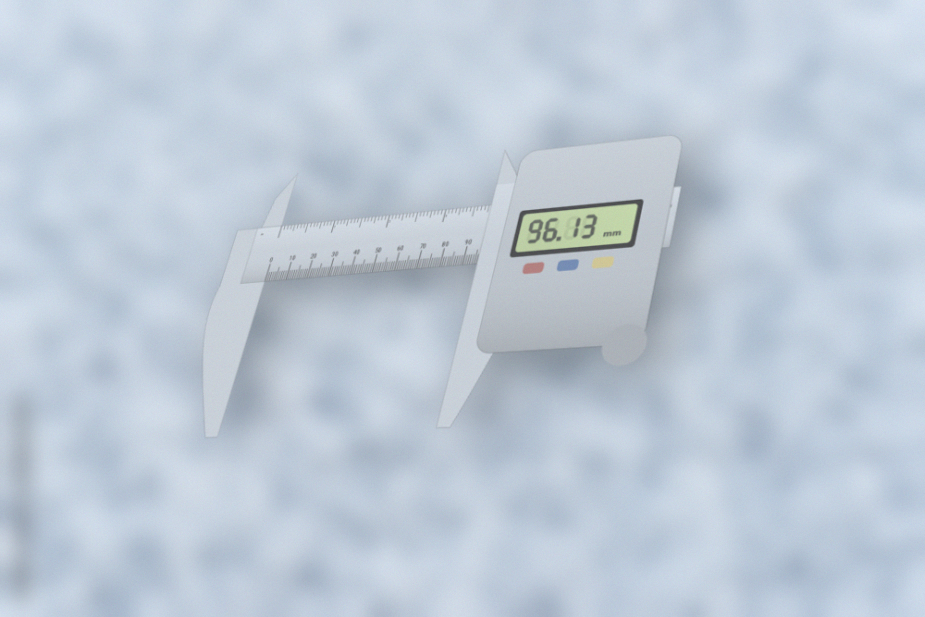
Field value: {"value": 96.13, "unit": "mm"}
